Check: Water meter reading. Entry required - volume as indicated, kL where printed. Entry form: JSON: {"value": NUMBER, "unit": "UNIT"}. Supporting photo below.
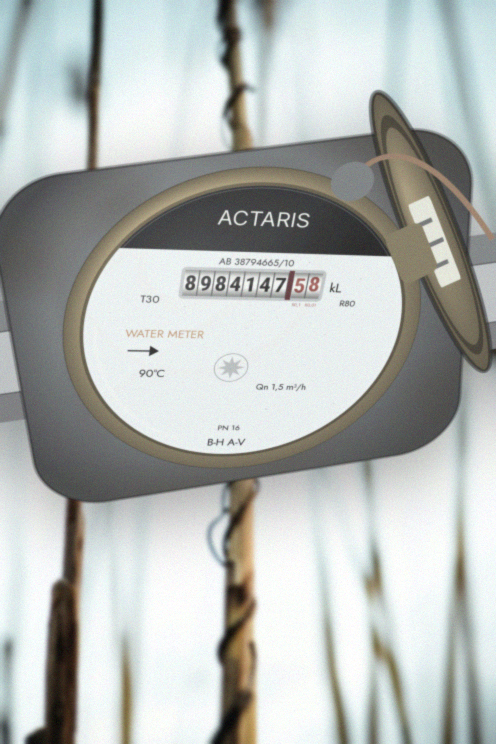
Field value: {"value": 8984147.58, "unit": "kL"}
